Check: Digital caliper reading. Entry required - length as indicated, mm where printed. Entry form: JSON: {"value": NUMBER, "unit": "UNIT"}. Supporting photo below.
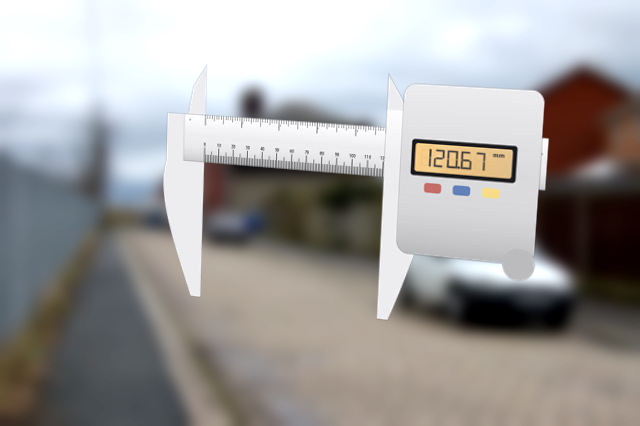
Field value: {"value": 120.67, "unit": "mm"}
